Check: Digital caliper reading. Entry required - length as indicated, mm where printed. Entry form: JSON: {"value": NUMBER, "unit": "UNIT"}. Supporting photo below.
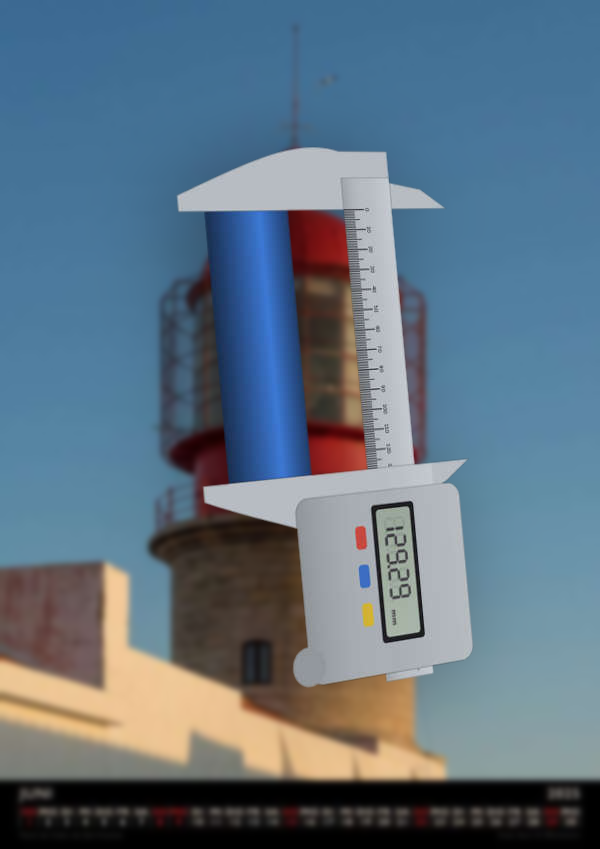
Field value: {"value": 129.29, "unit": "mm"}
